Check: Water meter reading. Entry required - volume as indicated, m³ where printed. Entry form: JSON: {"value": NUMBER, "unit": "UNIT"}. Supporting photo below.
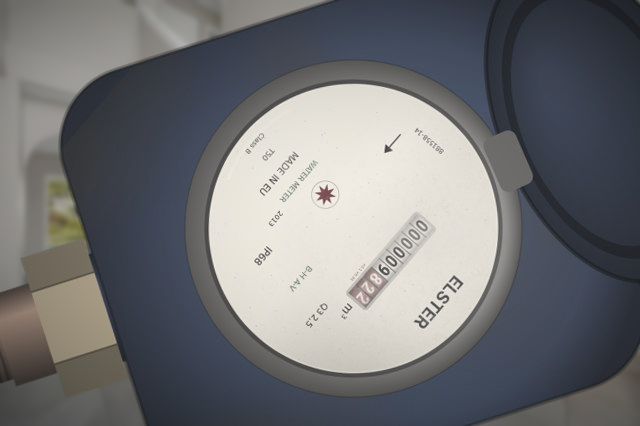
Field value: {"value": 9.822, "unit": "m³"}
